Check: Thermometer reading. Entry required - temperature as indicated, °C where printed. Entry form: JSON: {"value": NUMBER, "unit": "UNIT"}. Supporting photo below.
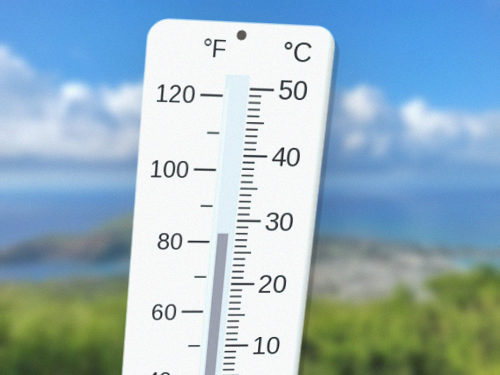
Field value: {"value": 28, "unit": "°C"}
